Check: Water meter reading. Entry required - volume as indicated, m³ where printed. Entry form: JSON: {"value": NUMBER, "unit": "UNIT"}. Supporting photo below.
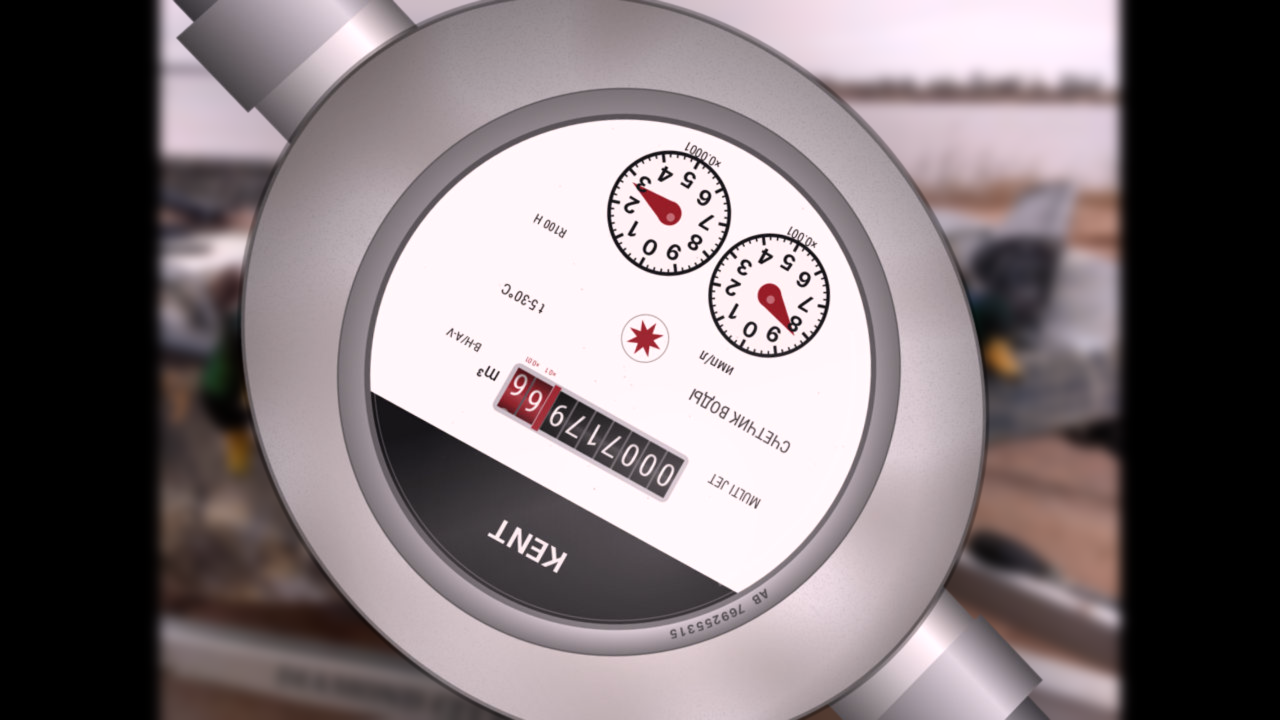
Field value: {"value": 7179.6582, "unit": "m³"}
